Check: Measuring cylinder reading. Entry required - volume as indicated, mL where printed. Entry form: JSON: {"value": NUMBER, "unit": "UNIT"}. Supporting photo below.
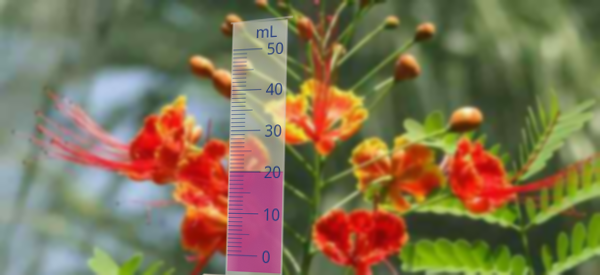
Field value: {"value": 20, "unit": "mL"}
